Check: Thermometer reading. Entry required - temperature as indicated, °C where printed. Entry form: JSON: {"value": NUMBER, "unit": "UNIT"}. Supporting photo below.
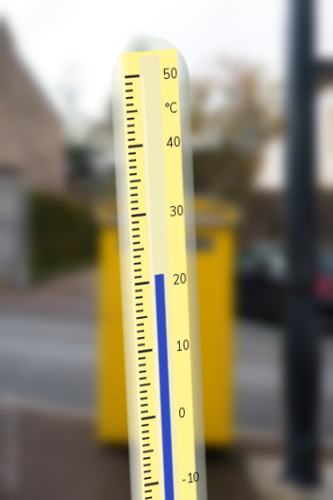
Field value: {"value": 21, "unit": "°C"}
